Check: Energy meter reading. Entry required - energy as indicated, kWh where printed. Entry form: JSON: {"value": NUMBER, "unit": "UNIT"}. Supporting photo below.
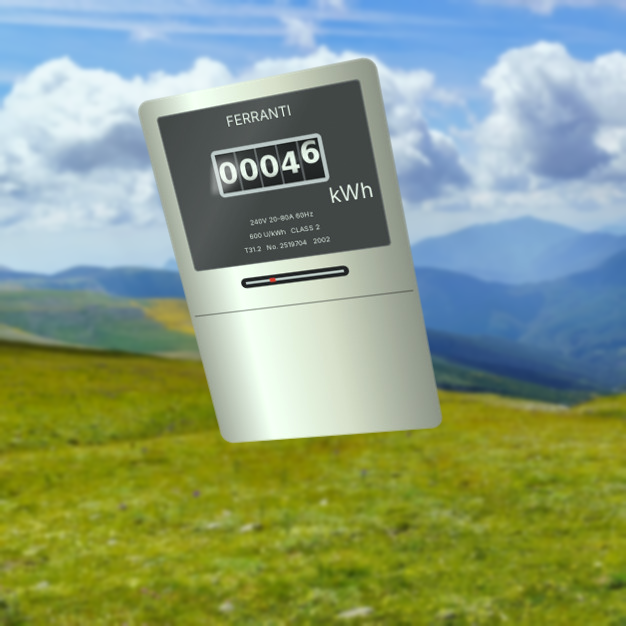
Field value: {"value": 46, "unit": "kWh"}
